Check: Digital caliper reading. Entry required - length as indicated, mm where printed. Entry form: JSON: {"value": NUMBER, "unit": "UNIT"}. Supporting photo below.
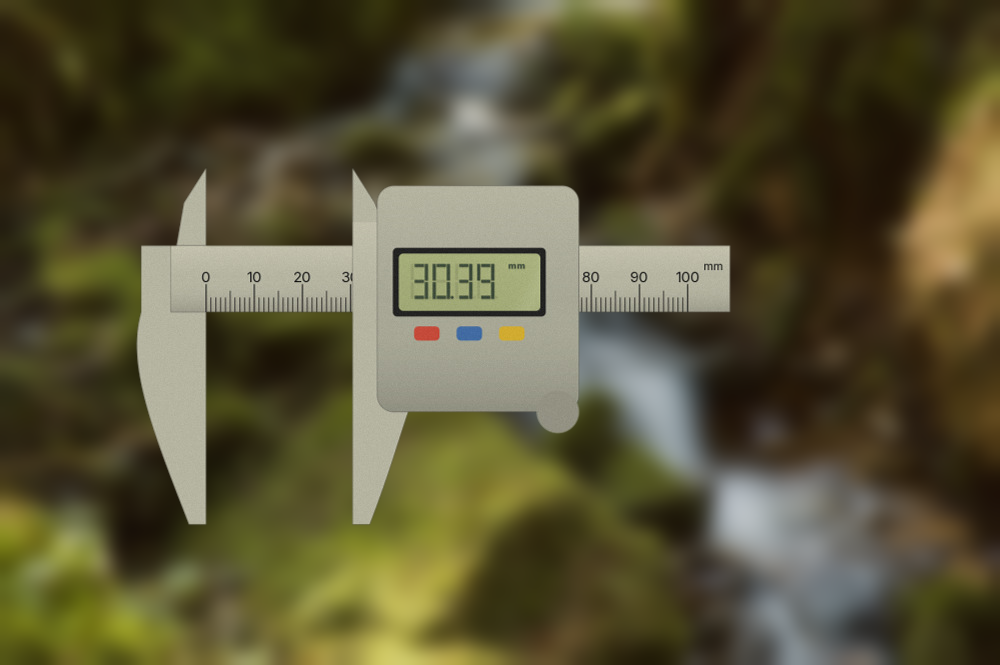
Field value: {"value": 30.39, "unit": "mm"}
